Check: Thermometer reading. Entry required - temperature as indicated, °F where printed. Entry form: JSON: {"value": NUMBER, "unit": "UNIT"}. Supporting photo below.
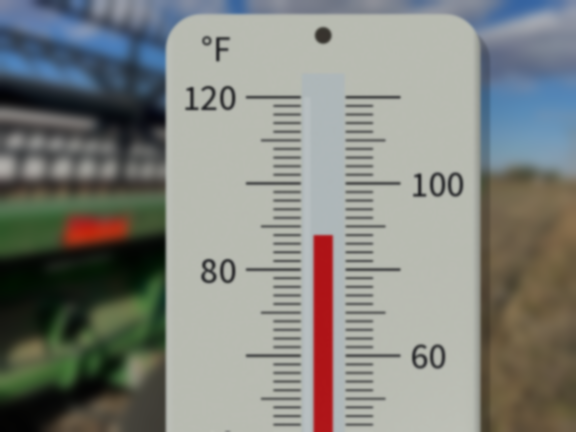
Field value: {"value": 88, "unit": "°F"}
